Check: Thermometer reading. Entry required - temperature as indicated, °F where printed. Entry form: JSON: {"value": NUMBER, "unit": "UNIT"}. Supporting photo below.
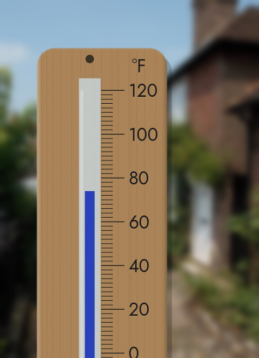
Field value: {"value": 74, "unit": "°F"}
